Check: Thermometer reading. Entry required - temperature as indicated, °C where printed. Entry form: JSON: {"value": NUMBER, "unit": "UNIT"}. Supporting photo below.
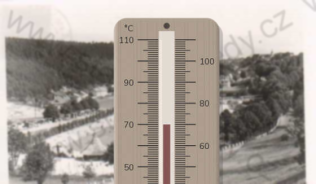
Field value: {"value": 70, "unit": "°C"}
